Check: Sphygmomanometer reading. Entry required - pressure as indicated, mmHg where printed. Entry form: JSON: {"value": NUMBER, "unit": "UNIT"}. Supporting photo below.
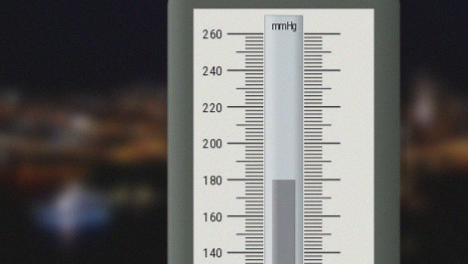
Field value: {"value": 180, "unit": "mmHg"}
